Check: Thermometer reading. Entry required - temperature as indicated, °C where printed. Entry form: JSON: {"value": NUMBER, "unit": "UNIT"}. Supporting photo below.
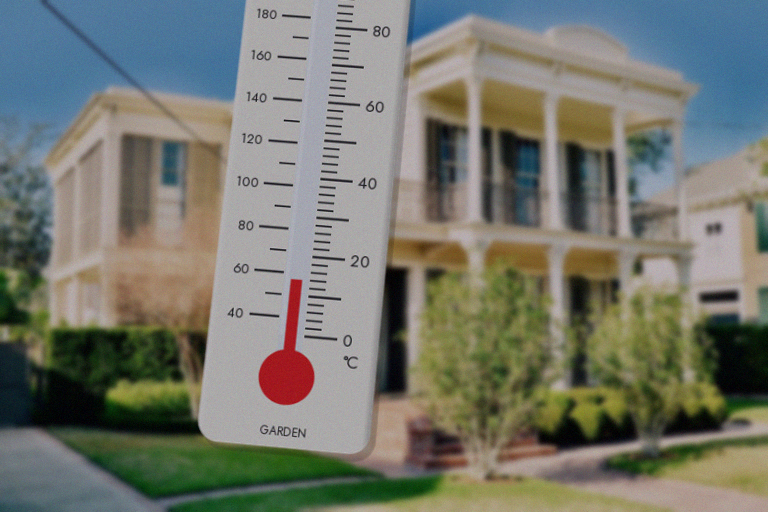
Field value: {"value": 14, "unit": "°C"}
